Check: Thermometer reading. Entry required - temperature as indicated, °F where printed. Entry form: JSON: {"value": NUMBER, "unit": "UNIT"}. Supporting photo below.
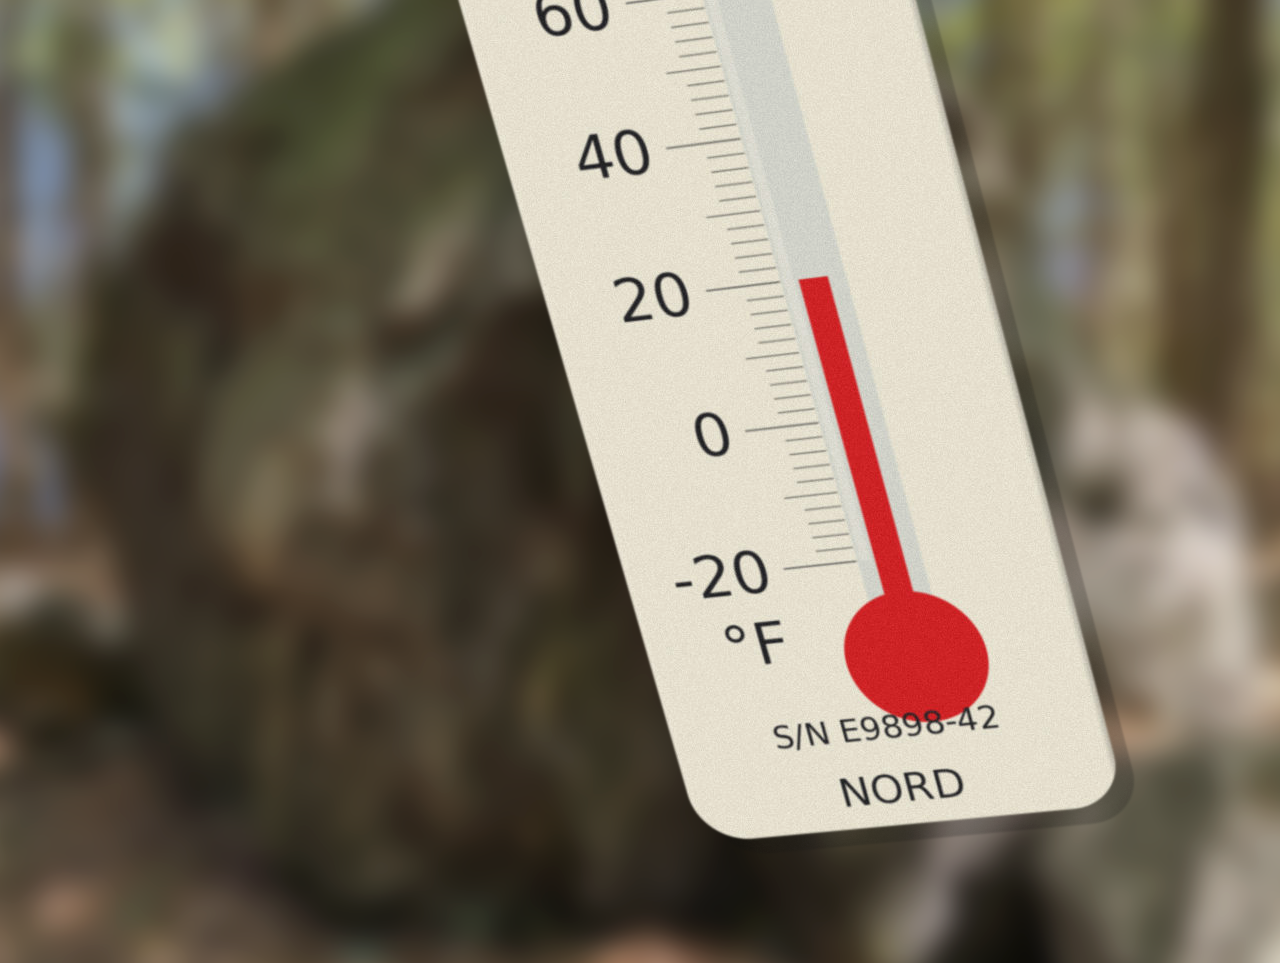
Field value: {"value": 20, "unit": "°F"}
